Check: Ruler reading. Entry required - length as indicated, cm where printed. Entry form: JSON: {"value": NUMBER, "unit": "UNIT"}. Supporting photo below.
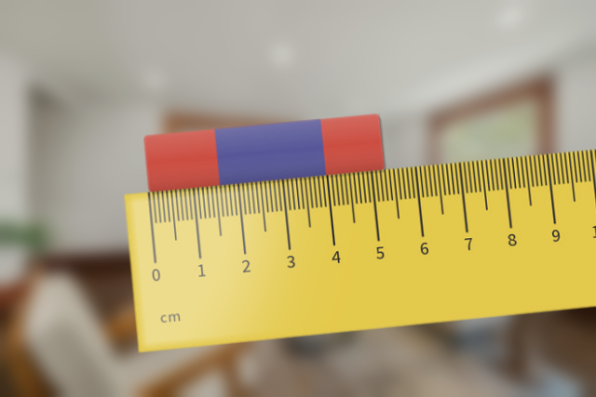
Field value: {"value": 5.3, "unit": "cm"}
